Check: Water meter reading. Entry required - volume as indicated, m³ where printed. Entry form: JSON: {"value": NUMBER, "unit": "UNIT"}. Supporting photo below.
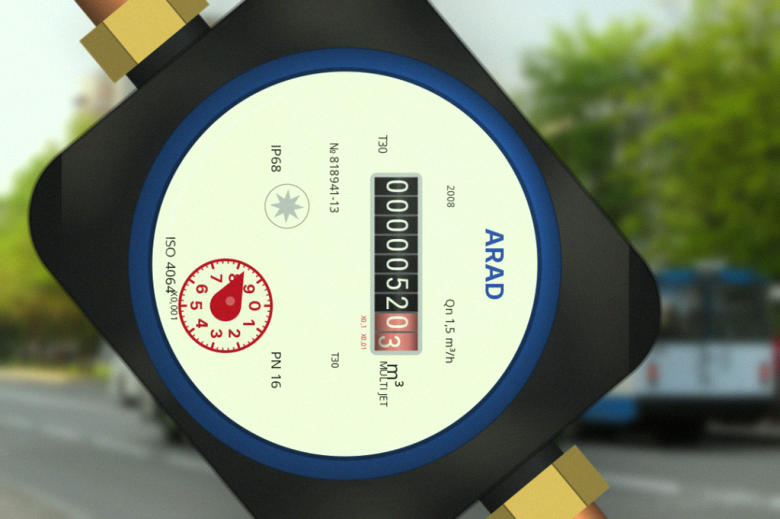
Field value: {"value": 52.028, "unit": "m³"}
